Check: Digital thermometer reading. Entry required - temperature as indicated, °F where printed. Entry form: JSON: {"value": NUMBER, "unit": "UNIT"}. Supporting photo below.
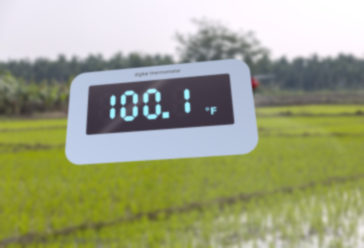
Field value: {"value": 100.1, "unit": "°F"}
